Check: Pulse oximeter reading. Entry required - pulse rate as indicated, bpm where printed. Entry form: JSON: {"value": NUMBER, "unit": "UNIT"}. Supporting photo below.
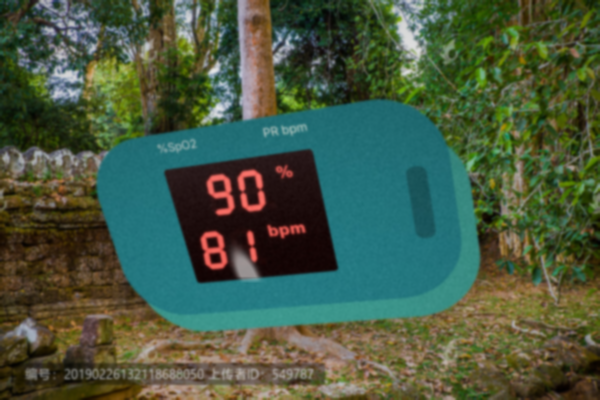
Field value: {"value": 81, "unit": "bpm"}
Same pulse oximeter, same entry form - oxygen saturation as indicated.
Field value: {"value": 90, "unit": "%"}
